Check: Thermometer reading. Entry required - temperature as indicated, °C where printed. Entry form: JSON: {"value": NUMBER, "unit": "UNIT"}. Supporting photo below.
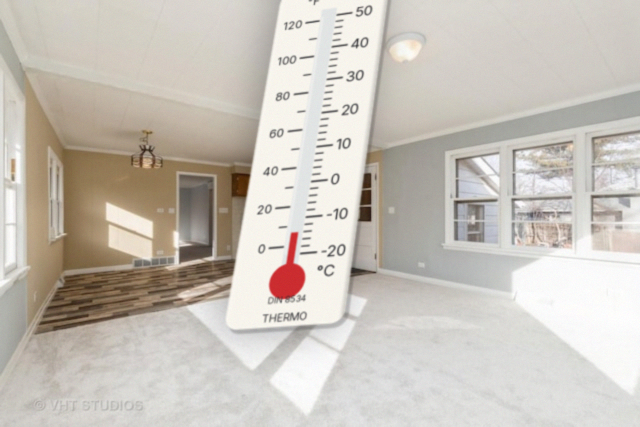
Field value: {"value": -14, "unit": "°C"}
